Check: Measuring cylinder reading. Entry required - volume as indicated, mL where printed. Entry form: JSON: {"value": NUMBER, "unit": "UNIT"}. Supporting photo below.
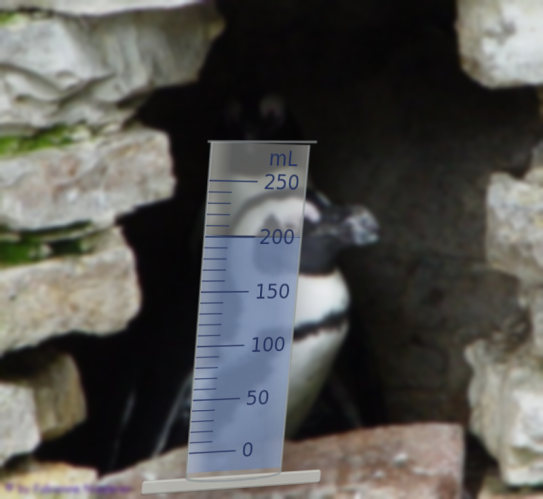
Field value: {"value": 200, "unit": "mL"}
